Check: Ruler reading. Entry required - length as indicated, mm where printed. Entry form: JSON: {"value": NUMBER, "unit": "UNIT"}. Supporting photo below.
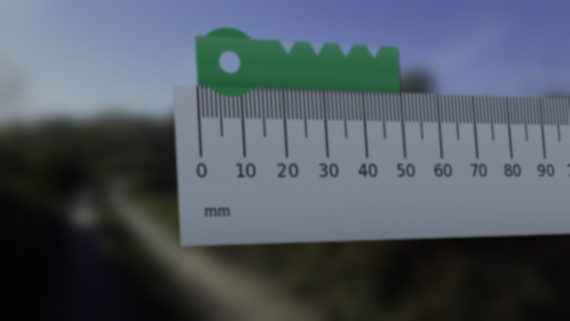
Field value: {"value": 50, "unit": "mm"}
